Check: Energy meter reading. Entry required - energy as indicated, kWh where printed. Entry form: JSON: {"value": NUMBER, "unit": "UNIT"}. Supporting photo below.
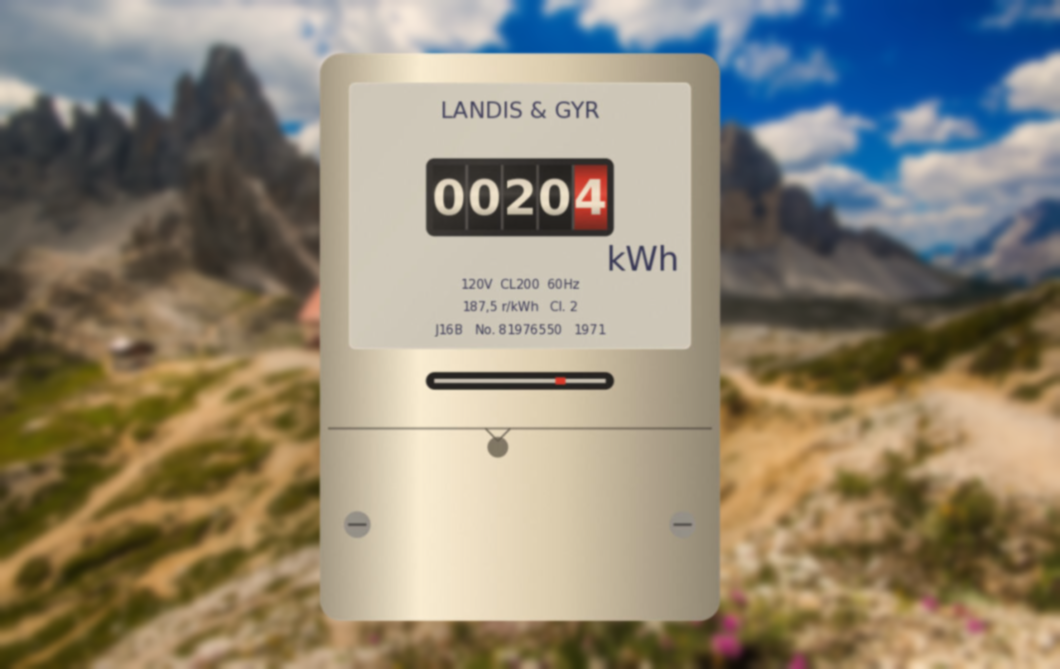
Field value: {"value": 20.4, "unit": "kWh"}
